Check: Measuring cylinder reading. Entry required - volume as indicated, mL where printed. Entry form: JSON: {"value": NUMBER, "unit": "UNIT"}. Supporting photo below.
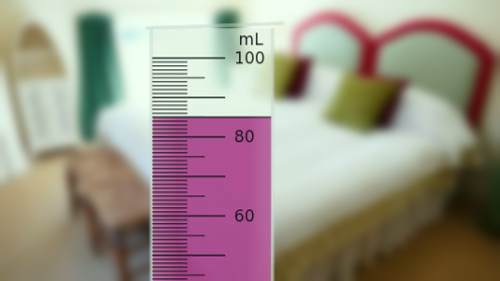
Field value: {"value": 85, "unit": "mL"}
